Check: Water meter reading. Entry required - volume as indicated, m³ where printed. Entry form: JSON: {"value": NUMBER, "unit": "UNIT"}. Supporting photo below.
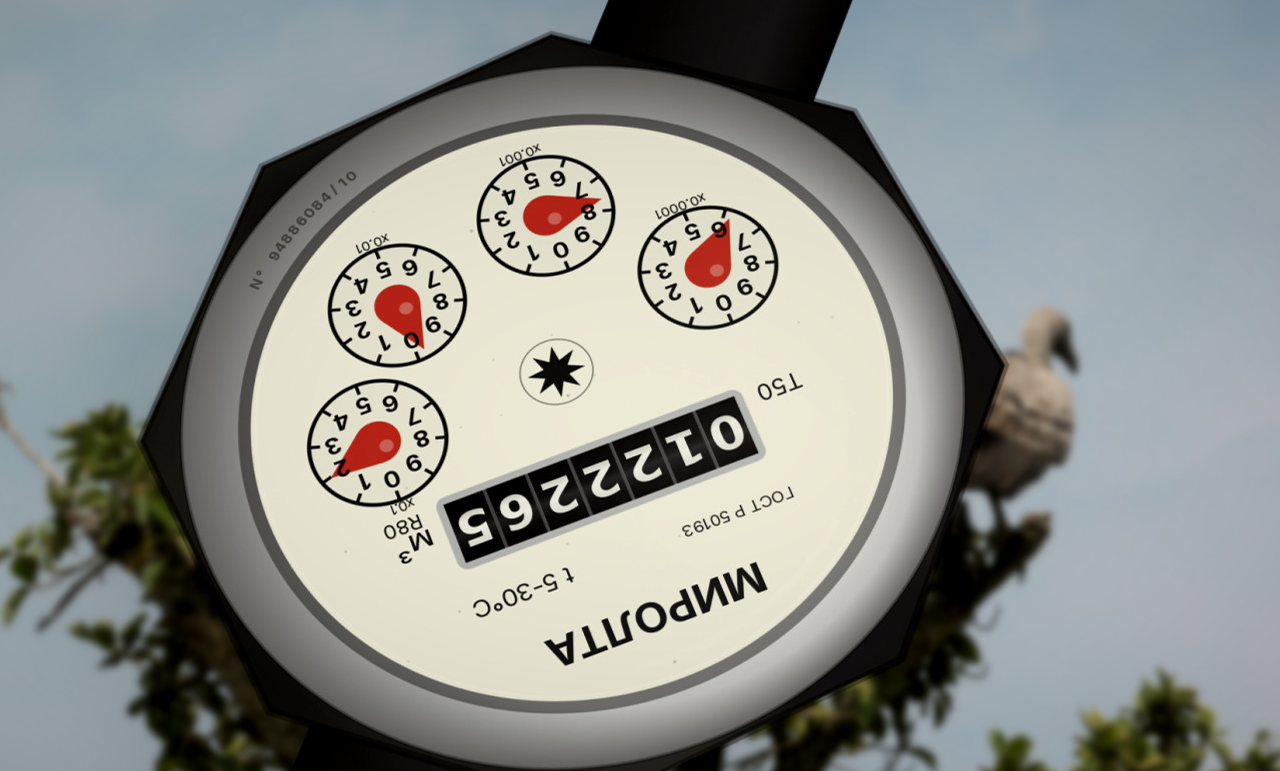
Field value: {"value": 122265.1976, "unit": "m³"}
